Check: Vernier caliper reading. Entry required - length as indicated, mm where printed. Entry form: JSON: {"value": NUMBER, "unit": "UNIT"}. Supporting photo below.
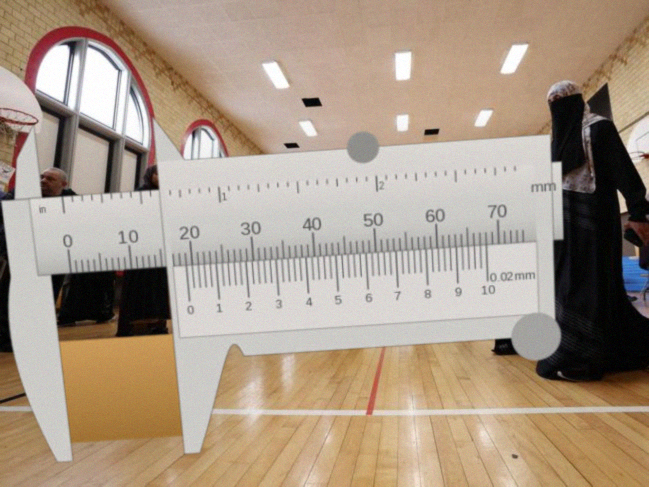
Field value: {"value": 19.0, "unit": "mm"}
